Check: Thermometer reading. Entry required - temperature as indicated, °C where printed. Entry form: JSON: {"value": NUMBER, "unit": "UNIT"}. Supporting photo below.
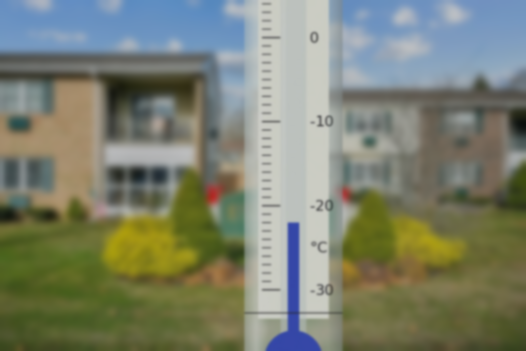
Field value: {"value": -22, "unit": "°C"}
